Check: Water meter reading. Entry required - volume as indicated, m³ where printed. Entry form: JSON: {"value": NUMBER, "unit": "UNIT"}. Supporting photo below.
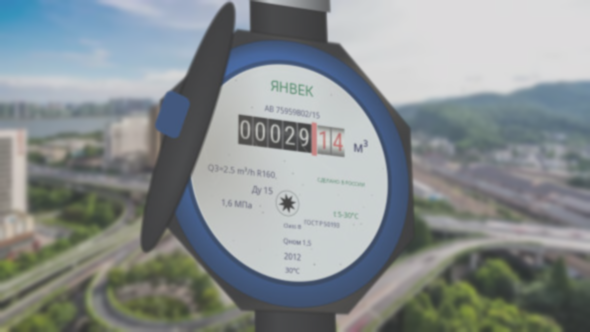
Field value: {"value": 29.14, "unit": "m³"}
